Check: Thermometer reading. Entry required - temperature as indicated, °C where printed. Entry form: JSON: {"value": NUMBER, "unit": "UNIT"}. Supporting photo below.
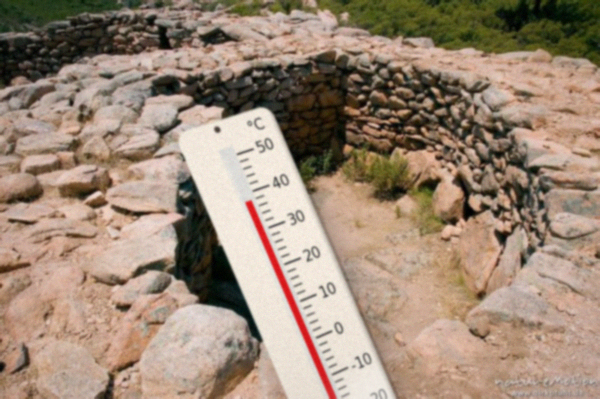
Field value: {"value": 38, "unit": "°C"}
